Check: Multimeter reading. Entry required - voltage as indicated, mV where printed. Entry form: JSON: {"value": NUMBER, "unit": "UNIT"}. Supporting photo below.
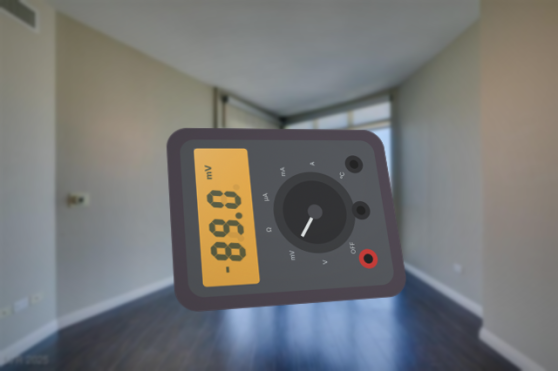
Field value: {"value": -89.0, "unit": "mV"}
